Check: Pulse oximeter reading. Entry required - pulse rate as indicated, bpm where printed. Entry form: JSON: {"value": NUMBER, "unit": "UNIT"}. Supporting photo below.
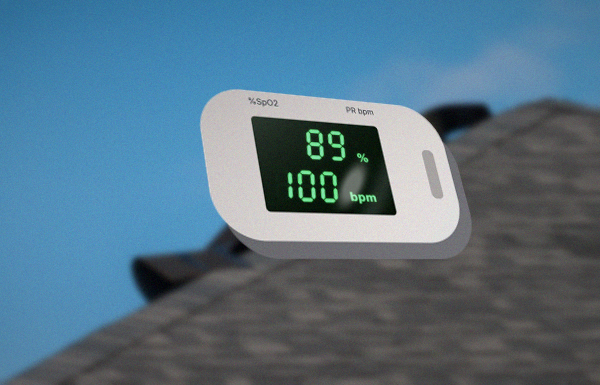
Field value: {"value": 100, "unit": "bpm"}
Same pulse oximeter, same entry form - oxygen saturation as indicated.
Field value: {"value": 89, "unit": "%"}
